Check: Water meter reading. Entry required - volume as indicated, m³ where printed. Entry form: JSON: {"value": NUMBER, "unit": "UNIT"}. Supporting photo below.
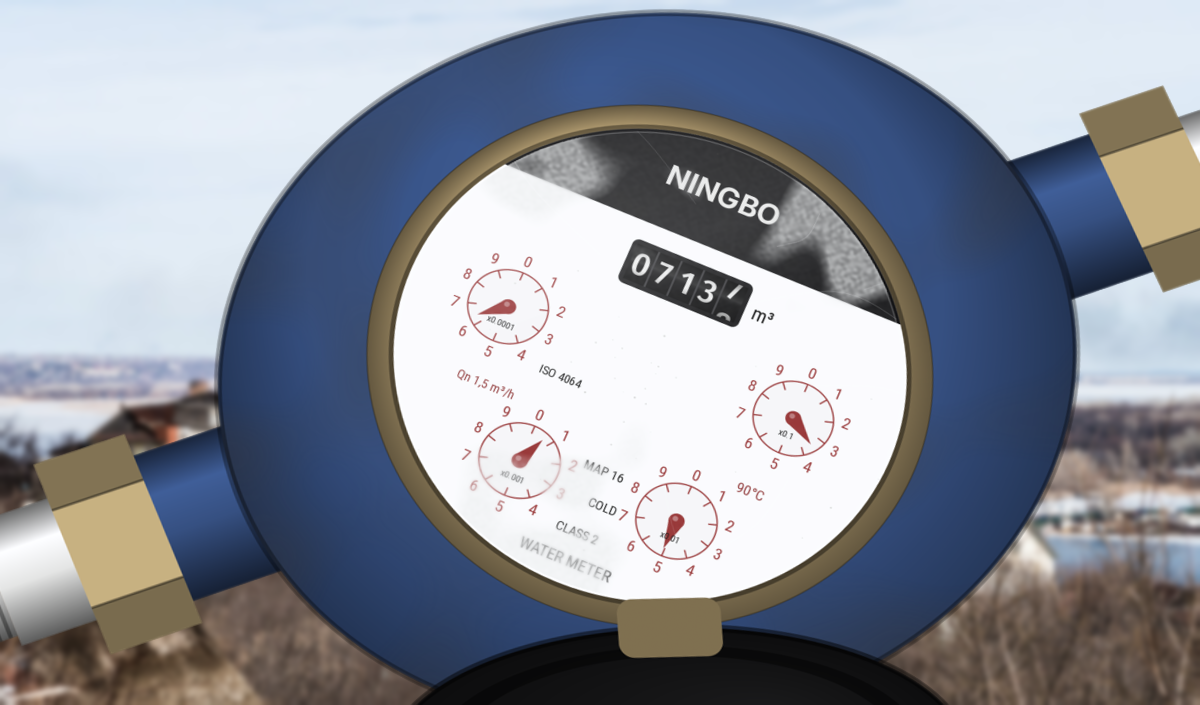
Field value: {"value": 7137.3506, "unit": "m³"}
